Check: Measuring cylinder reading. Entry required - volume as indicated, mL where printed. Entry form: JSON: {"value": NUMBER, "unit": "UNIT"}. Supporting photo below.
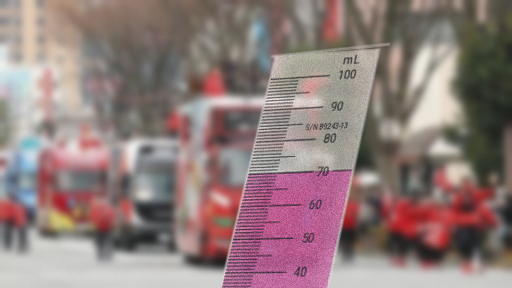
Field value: {"value": 70, "unit": "mL"}
